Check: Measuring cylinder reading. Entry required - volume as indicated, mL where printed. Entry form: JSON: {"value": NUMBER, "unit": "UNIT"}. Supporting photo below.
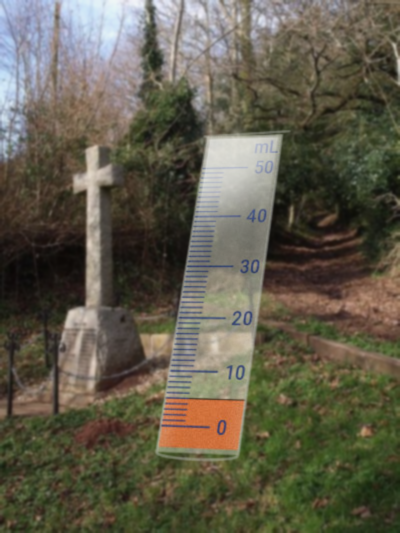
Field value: {"value": 5, "unit": "mL"}
